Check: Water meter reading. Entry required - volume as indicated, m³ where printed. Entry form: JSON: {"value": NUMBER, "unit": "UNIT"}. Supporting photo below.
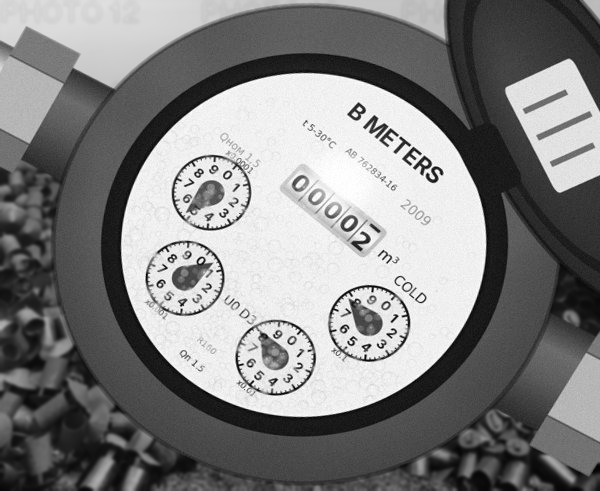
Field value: {"value": 1.7805, "unit": "m³"}
